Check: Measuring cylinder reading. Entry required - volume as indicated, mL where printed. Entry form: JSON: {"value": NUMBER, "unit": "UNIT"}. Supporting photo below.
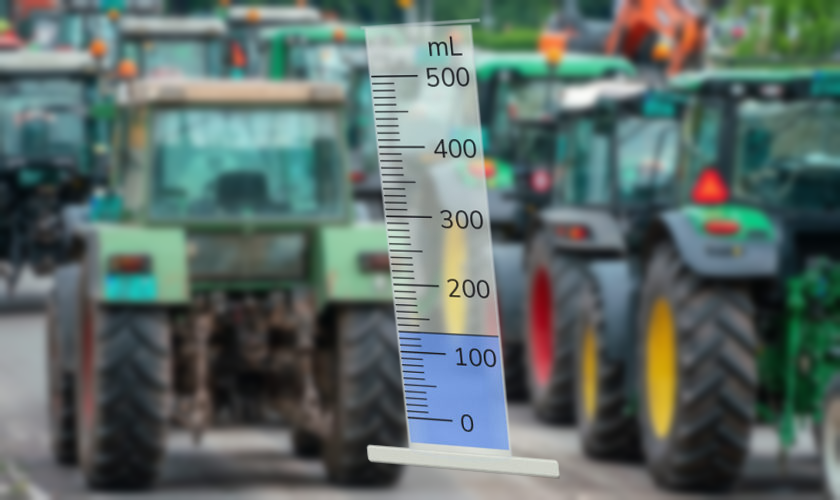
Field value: {"value": 130, "unit": "mL"}
